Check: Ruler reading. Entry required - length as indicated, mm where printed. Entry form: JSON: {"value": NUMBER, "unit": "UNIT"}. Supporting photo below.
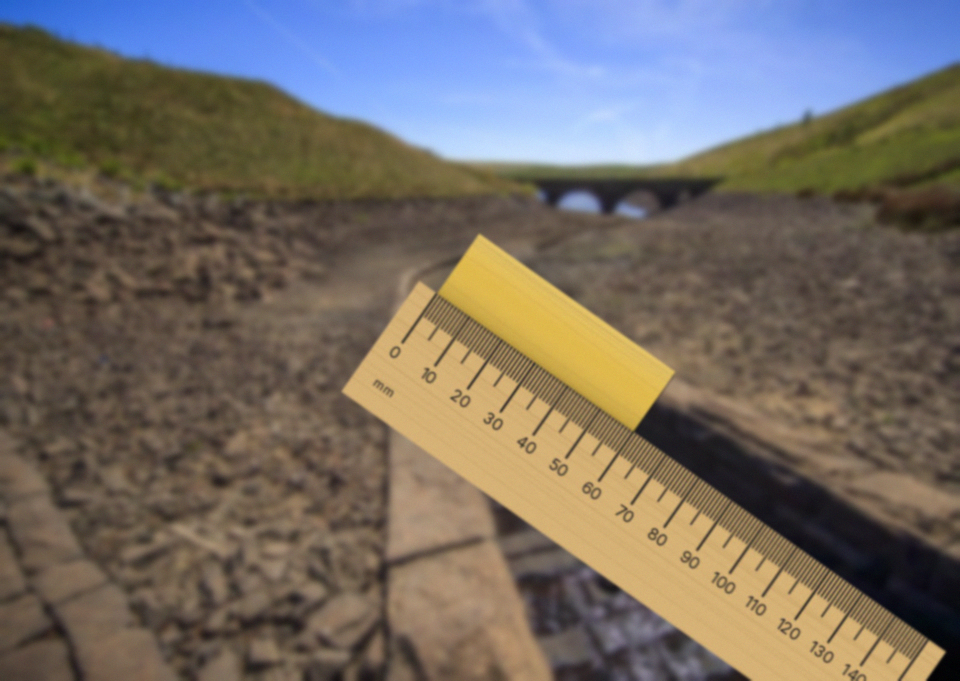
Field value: {"value": 60, "unit": "mm"}
